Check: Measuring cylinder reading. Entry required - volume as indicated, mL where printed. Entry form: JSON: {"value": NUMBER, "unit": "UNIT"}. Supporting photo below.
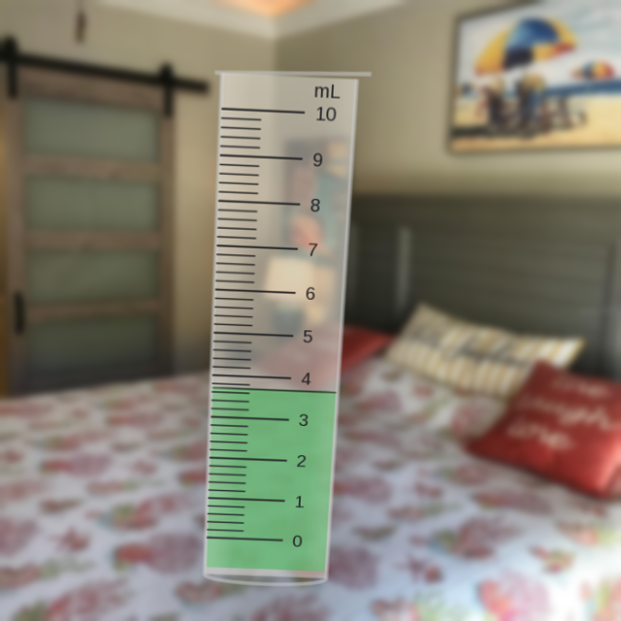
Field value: {"value": 3.7, "unit": "mL"}
